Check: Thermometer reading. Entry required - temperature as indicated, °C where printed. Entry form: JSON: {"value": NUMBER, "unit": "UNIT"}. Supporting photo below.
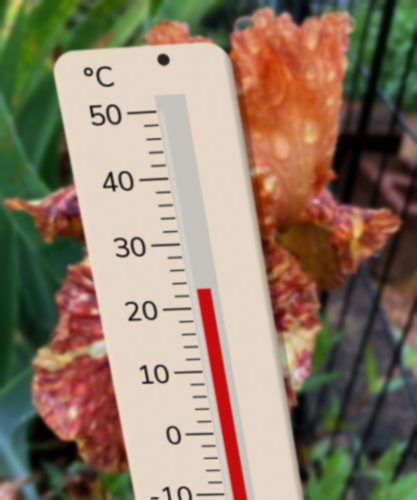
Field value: {"value": 23, "unit": "°C"}
